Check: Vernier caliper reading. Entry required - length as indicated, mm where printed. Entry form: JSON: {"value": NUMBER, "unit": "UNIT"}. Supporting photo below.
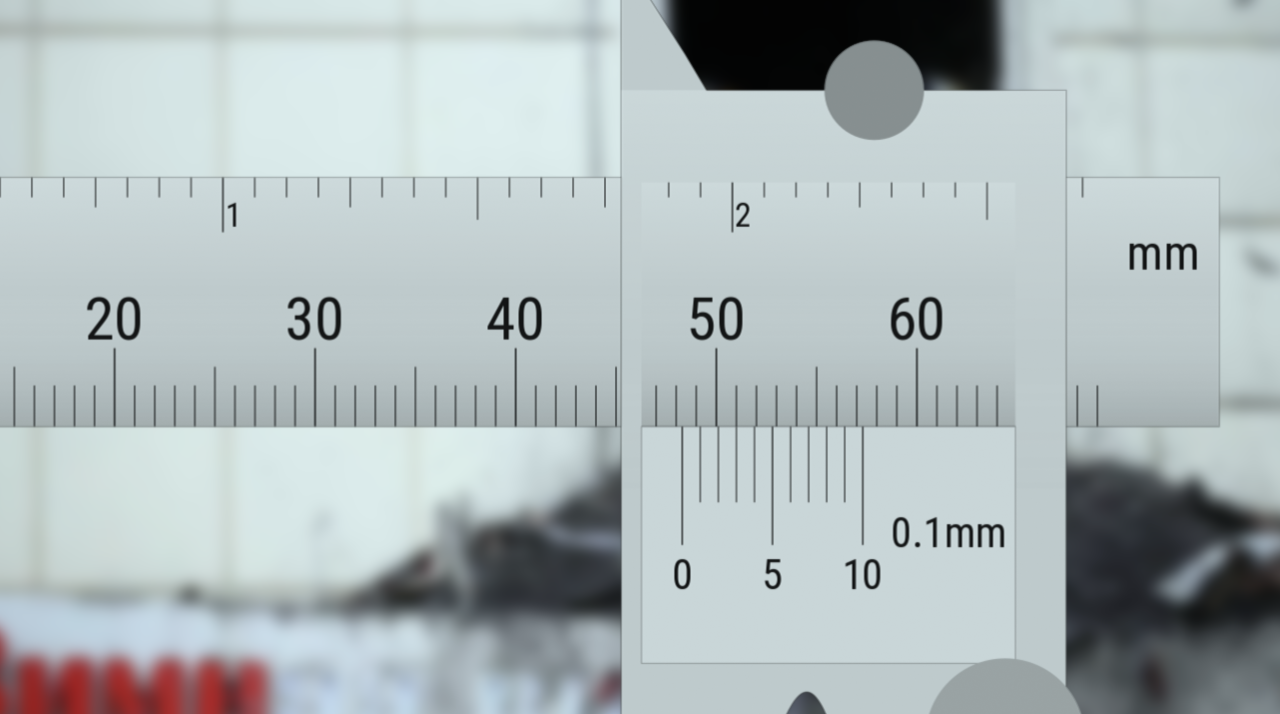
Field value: {"value": 48.3, "unit": "mm"}
